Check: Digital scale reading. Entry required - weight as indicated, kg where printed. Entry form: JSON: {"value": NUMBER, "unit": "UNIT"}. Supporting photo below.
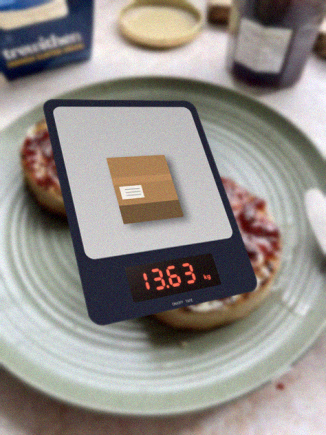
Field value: {"value": 13.63, "unit": "kg"}
